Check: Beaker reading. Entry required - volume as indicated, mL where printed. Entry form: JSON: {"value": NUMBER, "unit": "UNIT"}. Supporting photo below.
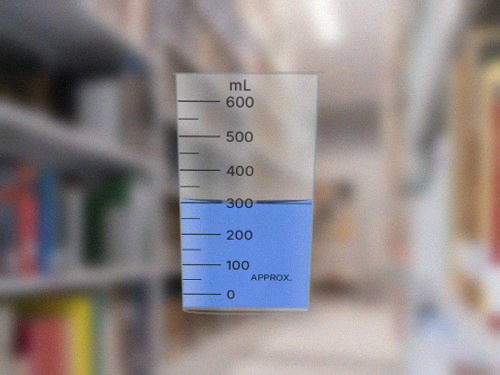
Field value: {"value": 300, "unit": "mL"}
